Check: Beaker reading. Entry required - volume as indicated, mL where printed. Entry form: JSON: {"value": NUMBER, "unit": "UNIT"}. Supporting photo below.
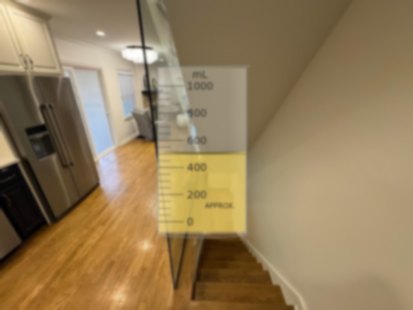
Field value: {"value": 500, "unit": "mL"}
